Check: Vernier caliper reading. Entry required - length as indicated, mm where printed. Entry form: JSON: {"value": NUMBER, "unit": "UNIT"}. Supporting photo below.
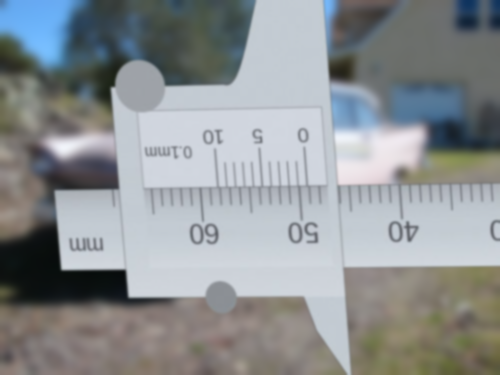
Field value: {"value": 49.2, "unit": "mm"}
